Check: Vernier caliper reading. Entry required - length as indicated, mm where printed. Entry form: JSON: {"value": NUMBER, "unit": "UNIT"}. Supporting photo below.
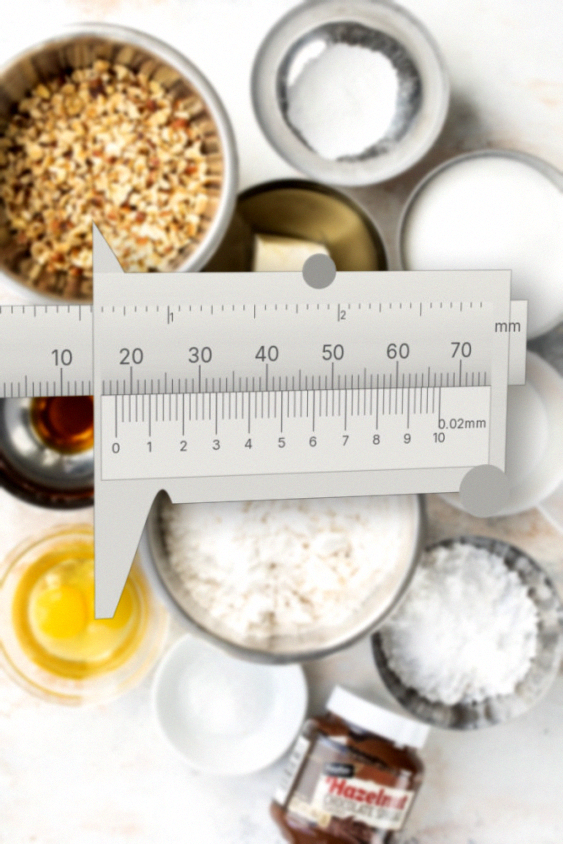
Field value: {"value": 17.8, "unit": "mm"}
